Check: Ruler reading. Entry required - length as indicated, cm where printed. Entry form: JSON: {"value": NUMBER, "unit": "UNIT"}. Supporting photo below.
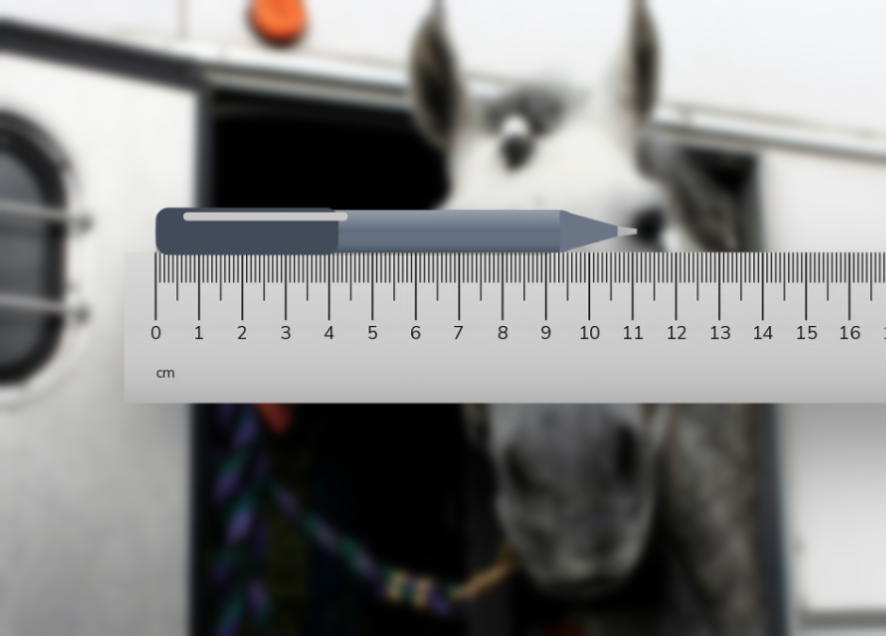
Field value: {"value": 11.1, "unit": "cm"}
